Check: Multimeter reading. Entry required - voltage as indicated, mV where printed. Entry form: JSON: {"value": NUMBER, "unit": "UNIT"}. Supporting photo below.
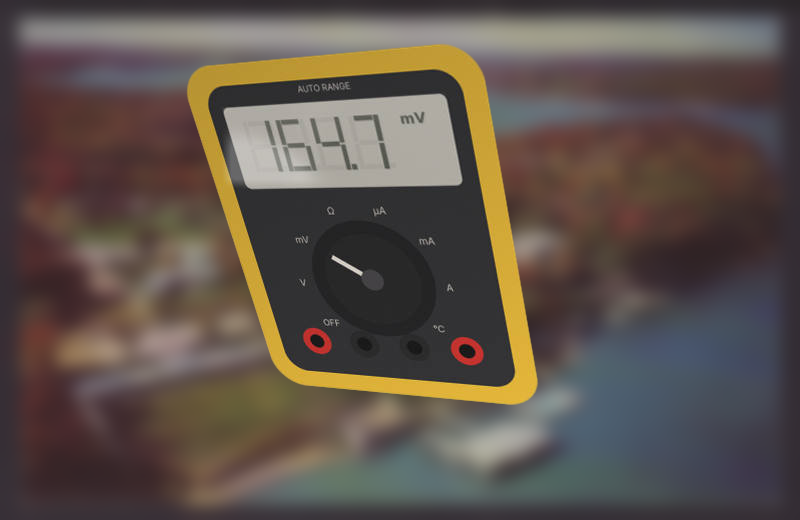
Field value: {"value": 164.7, "unit": "mV"}
